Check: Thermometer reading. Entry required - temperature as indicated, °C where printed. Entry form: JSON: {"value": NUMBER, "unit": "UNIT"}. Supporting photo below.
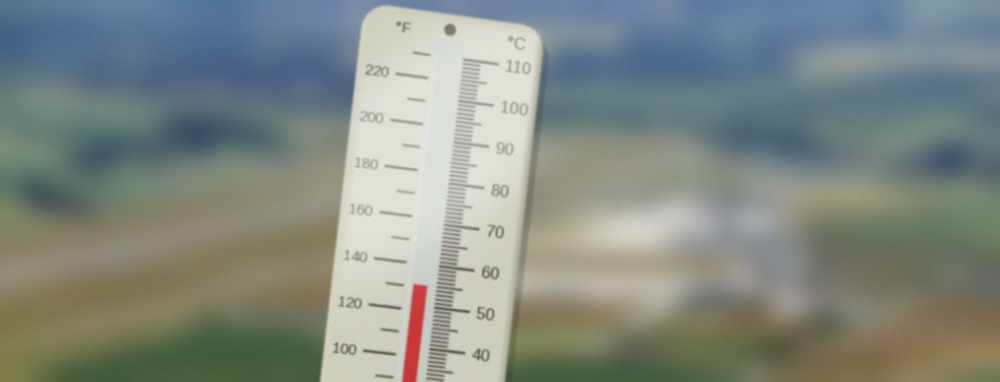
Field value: {"value": 55, "unit": "°C"}
